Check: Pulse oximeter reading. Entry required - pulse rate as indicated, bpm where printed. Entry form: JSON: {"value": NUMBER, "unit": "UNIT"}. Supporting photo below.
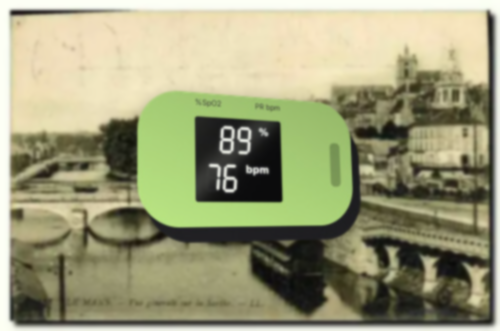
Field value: {"value": 76, "unit": "bpm"}
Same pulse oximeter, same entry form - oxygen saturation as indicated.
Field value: {"value": 89, "unit": "%"}
